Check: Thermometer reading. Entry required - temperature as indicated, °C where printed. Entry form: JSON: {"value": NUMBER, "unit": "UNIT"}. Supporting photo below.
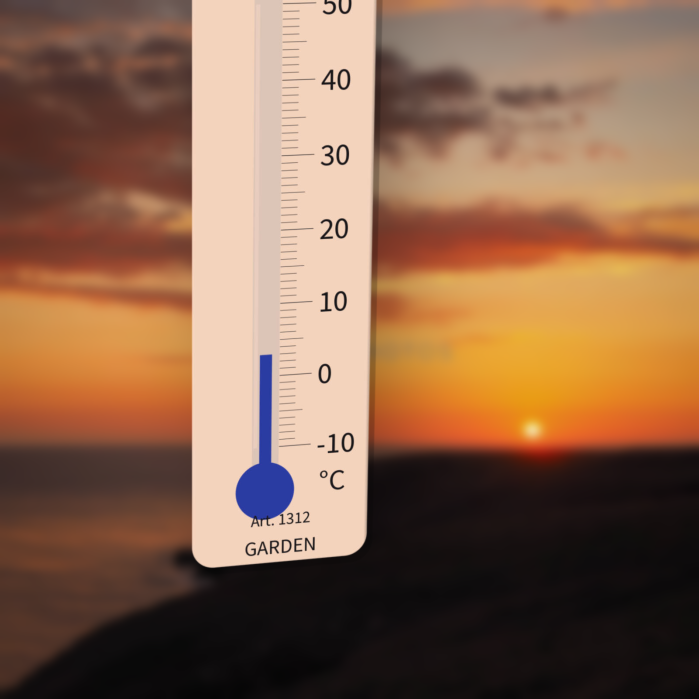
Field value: {"value": 3, "unit": "°C"}
